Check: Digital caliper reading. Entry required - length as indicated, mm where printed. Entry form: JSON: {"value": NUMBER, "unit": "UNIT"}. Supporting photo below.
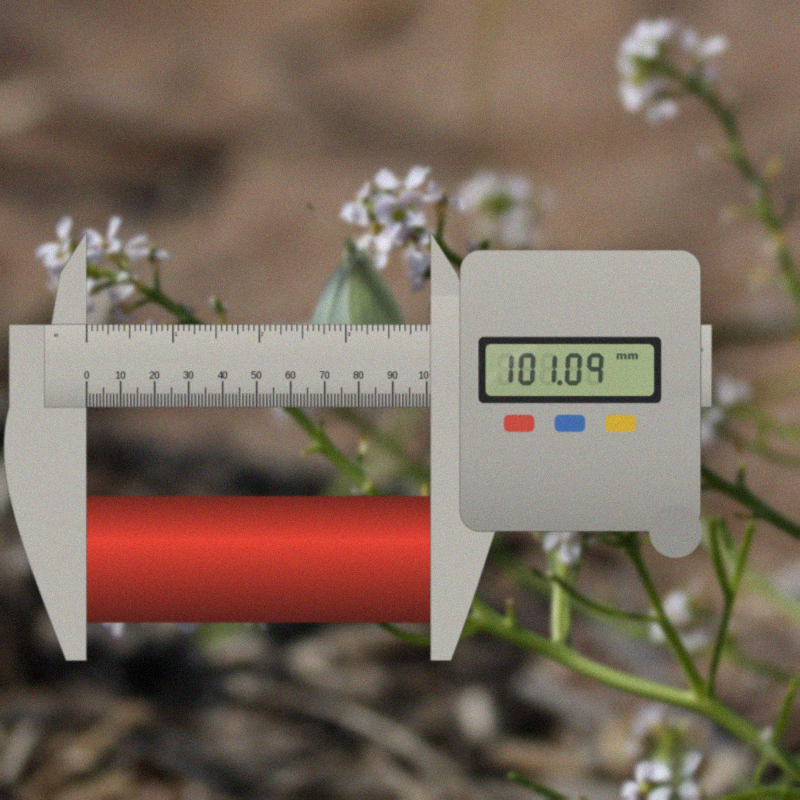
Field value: {"value": 101.09, "unit": "mm"}
